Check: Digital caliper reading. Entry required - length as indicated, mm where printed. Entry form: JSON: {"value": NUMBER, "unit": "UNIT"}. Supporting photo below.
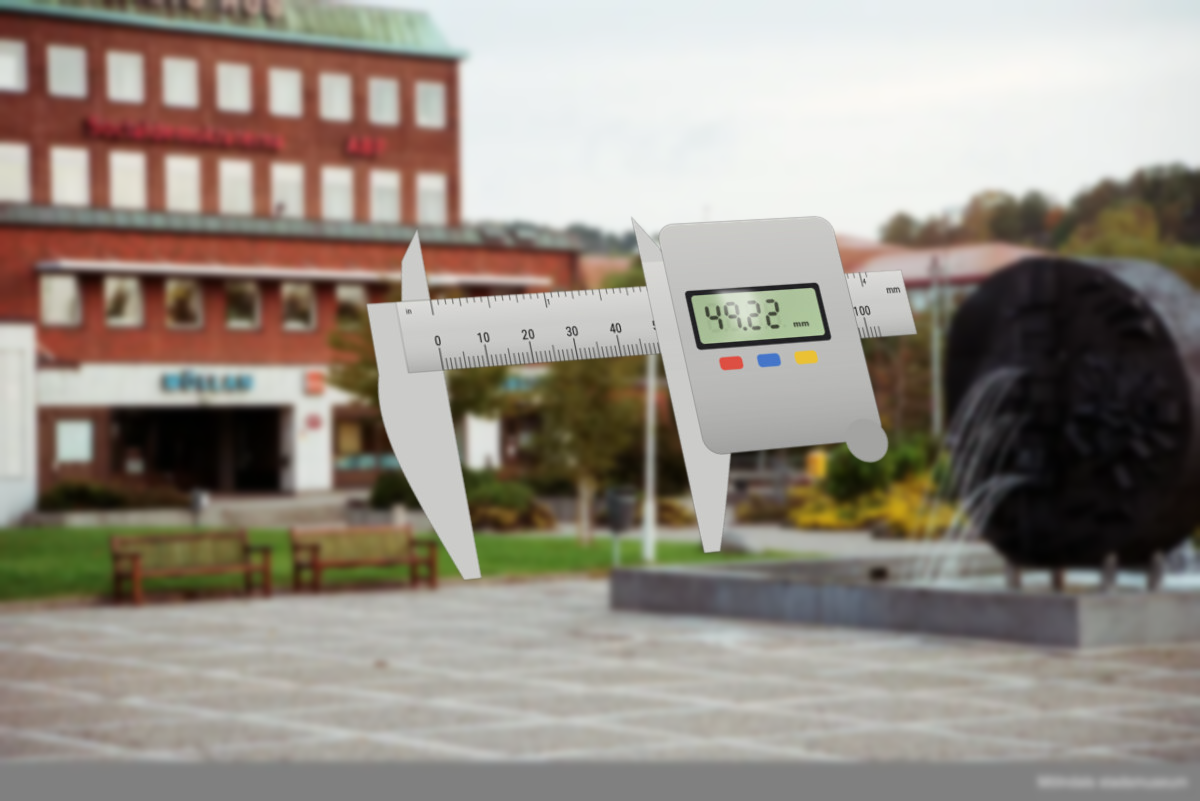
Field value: {"value": 49.22, "unit": "mm"}
